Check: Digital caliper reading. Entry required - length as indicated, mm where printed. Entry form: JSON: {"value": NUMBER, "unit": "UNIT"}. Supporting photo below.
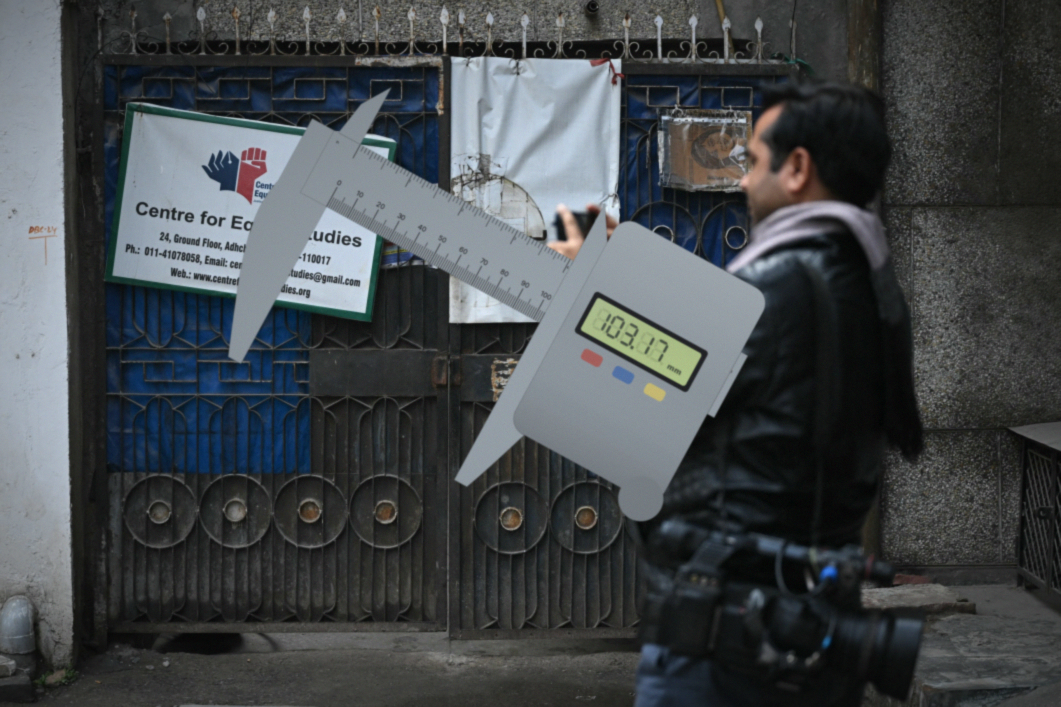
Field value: {"value": 103.17, "unit": "mm"}
